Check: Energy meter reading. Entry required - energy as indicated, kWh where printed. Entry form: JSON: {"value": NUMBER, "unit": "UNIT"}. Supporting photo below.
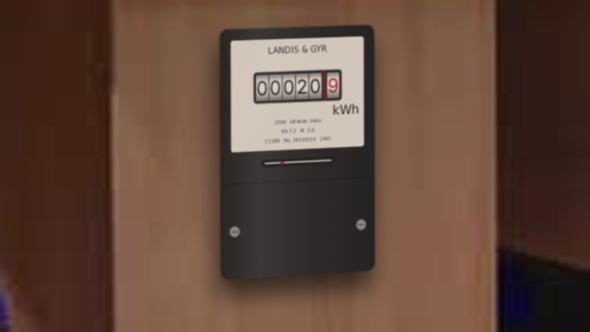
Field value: {"value": 20.9, "unit": "kWh"}
